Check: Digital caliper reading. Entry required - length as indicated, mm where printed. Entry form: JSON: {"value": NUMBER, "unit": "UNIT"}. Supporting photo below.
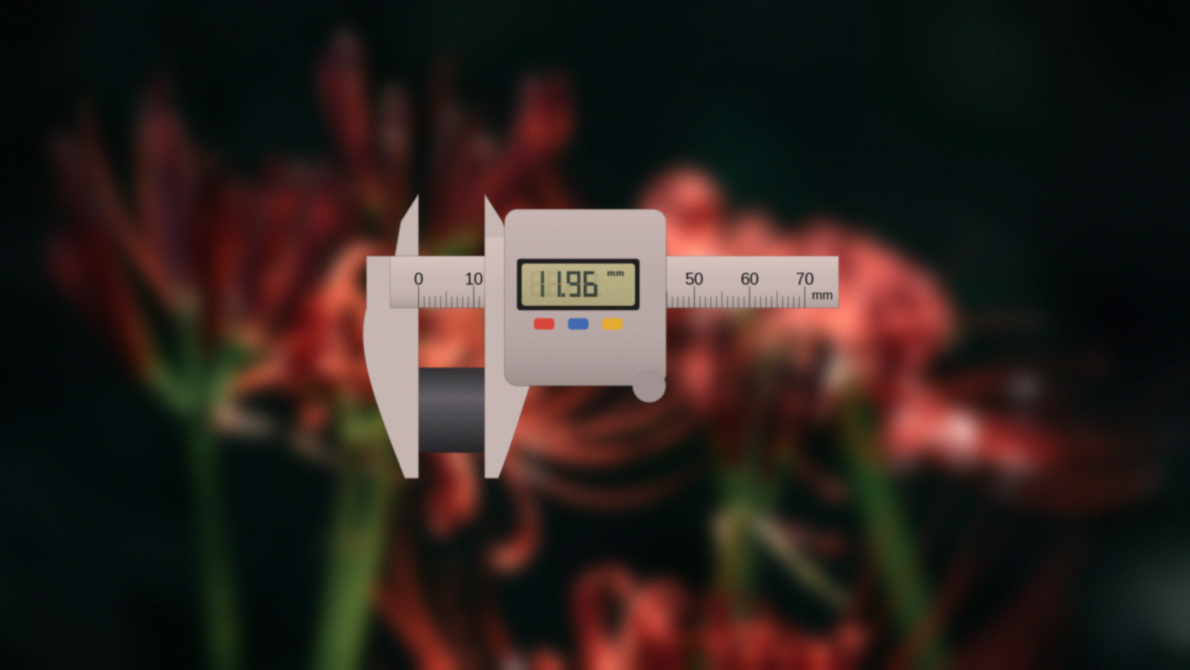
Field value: {"value": 11.96, "unit": "mm"}
